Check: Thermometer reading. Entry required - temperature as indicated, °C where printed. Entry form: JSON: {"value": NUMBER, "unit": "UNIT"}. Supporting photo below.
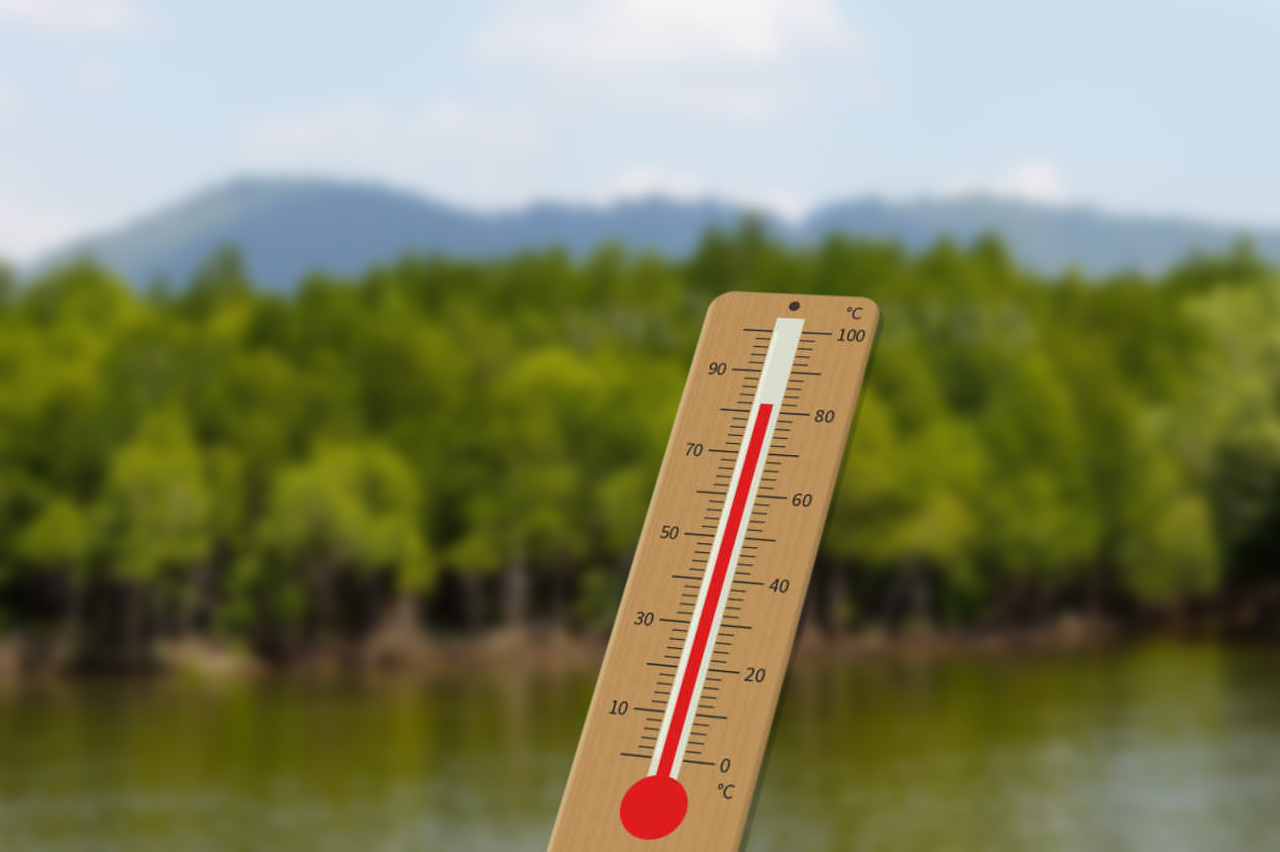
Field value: {"value": 82, "unit": "°C"}
